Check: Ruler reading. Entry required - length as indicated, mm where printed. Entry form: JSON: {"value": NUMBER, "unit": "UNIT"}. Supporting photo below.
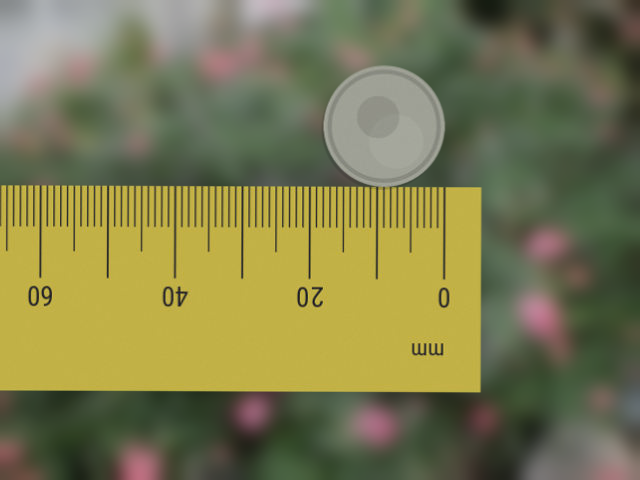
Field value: {"value": 18, "unit": "mm"}
